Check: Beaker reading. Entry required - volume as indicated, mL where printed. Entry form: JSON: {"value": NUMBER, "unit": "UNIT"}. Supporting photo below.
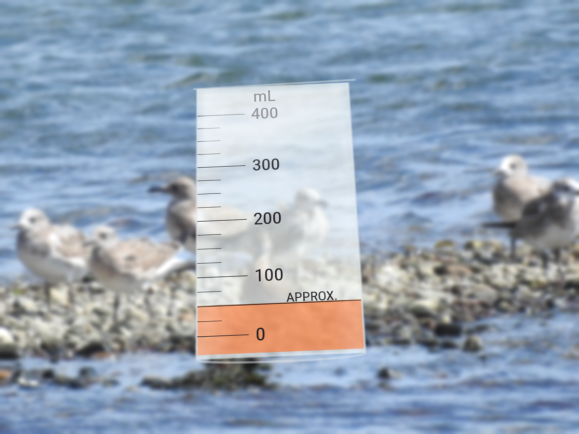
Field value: {"value": 50, "unit": "mL"}
